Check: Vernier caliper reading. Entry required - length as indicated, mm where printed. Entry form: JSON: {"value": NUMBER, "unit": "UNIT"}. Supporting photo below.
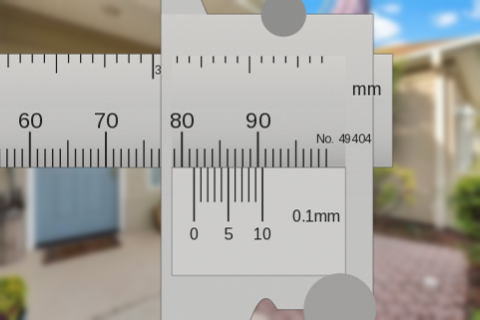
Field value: {"value": 81.6, "unit": "mm"}
